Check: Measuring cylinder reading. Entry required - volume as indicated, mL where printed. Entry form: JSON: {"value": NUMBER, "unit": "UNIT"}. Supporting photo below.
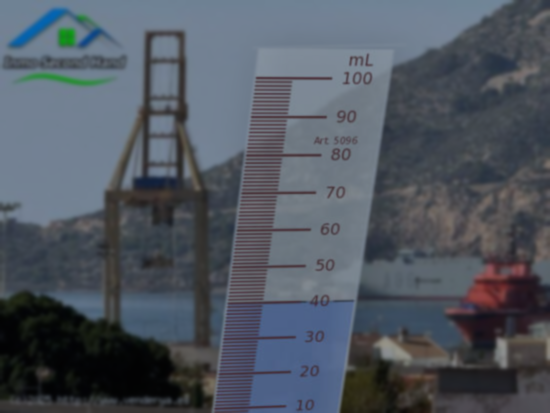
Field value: {"value": 40, "unit": "mL"}
